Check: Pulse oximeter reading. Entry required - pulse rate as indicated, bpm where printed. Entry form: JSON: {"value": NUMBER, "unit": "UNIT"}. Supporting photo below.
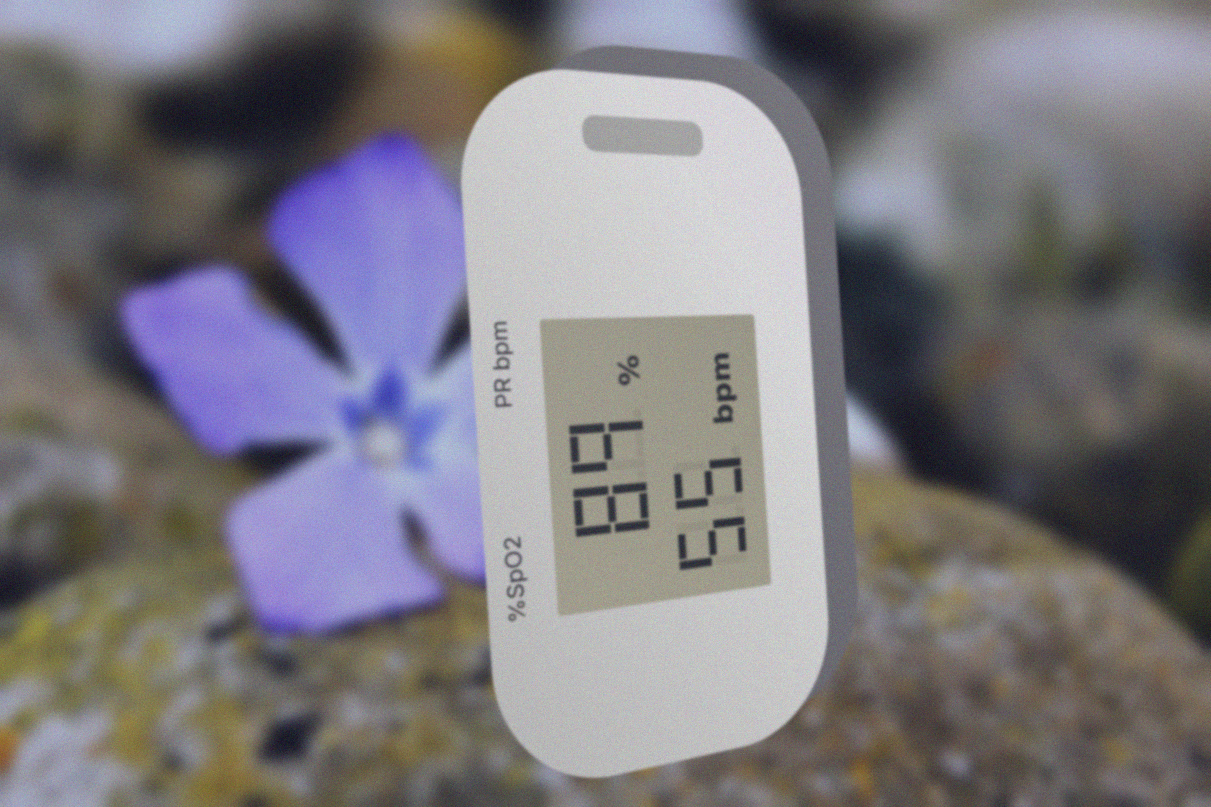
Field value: {"value": 55, "unit": "bpm"}
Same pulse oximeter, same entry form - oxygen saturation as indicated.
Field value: {"value": 89, "unit": "%"}
